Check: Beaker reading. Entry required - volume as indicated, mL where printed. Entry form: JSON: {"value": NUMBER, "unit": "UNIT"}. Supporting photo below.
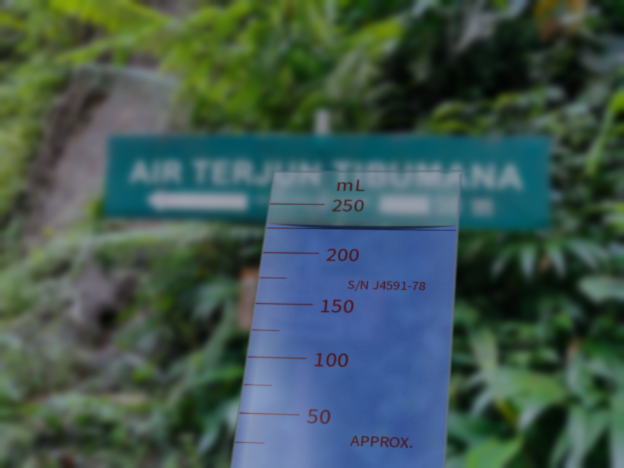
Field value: {"value": 225, "unit": "mL"}
